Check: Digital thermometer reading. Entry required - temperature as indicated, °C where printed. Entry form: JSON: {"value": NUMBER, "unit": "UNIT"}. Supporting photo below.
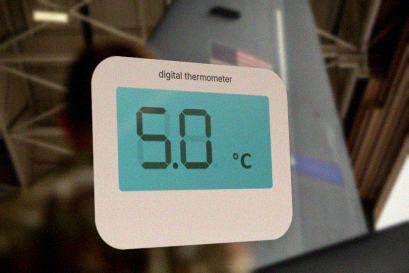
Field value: {"value": 5.0, "unit": "°C"}
